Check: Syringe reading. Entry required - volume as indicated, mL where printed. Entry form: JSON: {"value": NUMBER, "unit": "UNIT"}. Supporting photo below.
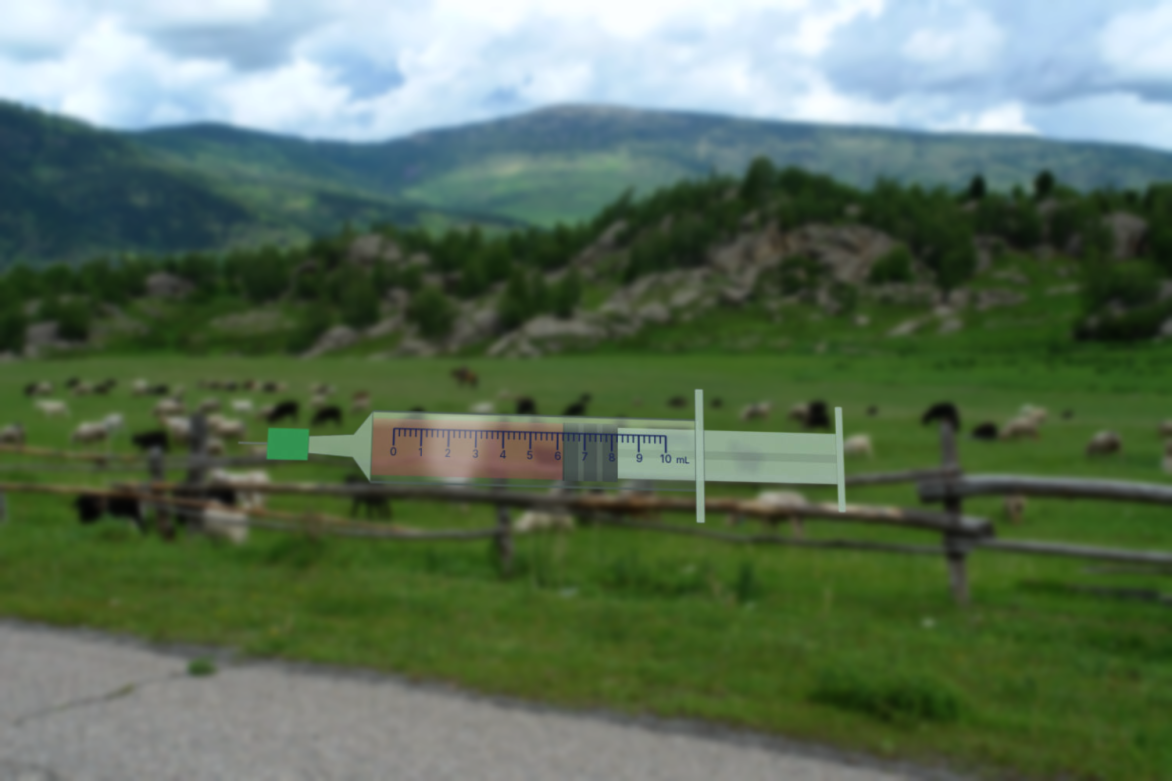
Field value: {"value": 6.2, "unit": "mL"}
